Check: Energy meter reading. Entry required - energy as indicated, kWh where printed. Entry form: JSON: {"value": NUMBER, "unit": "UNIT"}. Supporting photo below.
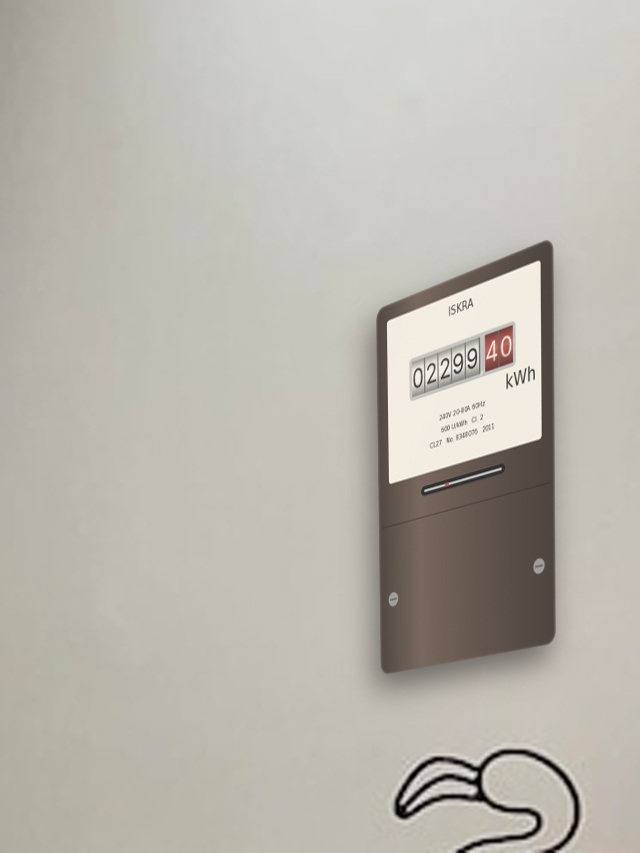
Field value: {"value": 2299.40, "unit": "kWh"}
